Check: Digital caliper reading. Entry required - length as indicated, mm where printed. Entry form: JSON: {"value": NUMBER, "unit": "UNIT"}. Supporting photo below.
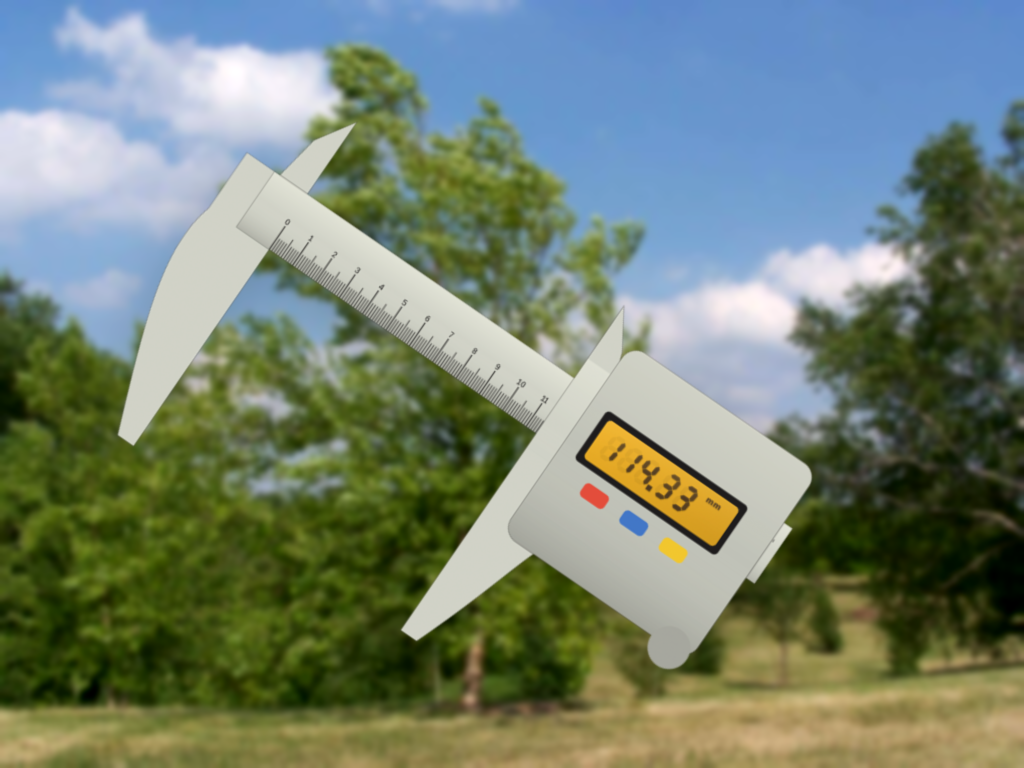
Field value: {"value": 114.33, "unit": "mm"}
